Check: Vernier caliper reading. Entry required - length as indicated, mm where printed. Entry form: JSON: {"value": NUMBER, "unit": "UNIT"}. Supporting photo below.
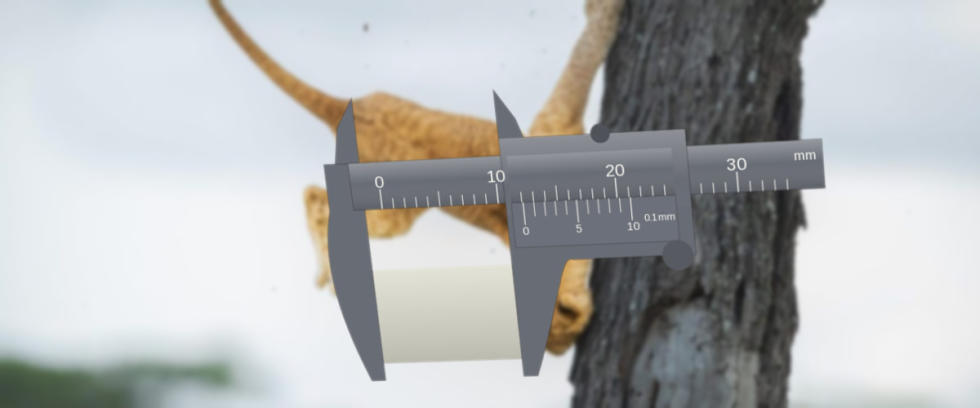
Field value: {"value": 12.1, "unit": "mm"}
